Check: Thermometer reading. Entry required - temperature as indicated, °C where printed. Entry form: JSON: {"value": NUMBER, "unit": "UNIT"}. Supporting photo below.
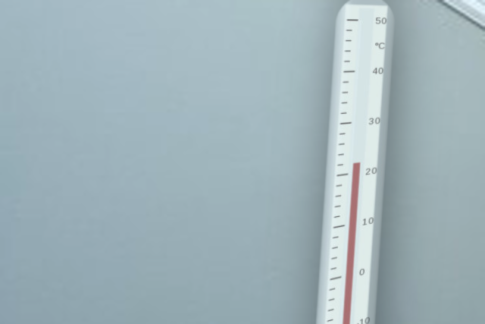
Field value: {"value": 22, "unit": "°C"}
